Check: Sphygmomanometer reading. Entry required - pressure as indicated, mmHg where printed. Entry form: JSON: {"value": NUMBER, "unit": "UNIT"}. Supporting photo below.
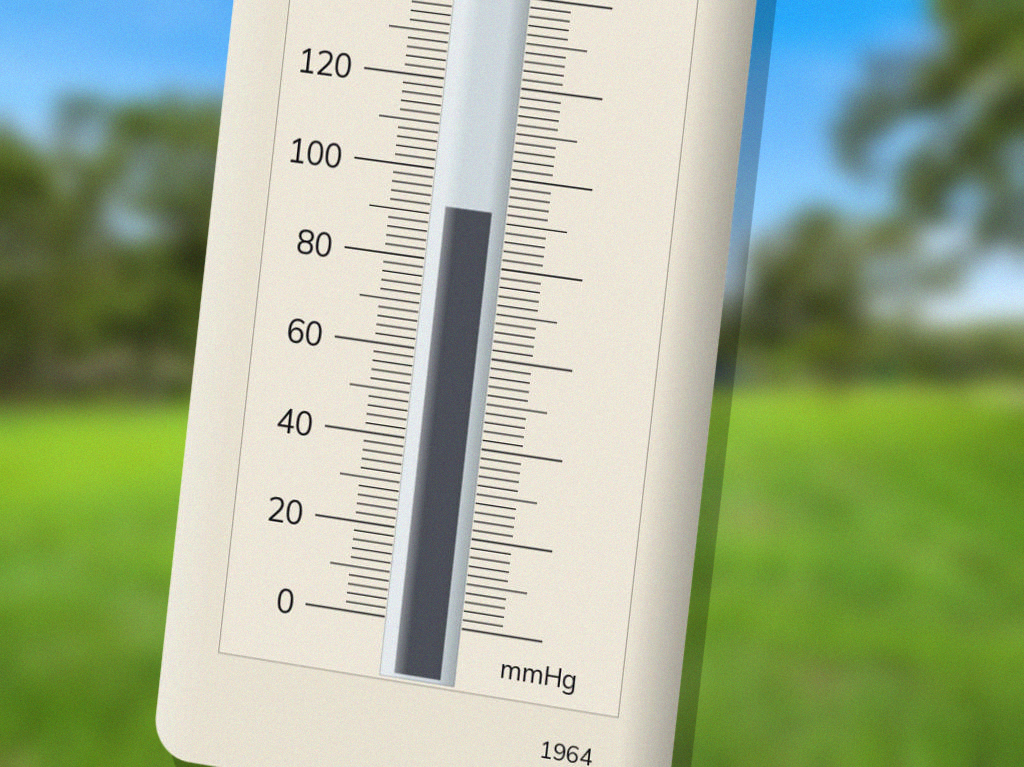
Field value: {"value": 92, "unit": "mmHg"}
